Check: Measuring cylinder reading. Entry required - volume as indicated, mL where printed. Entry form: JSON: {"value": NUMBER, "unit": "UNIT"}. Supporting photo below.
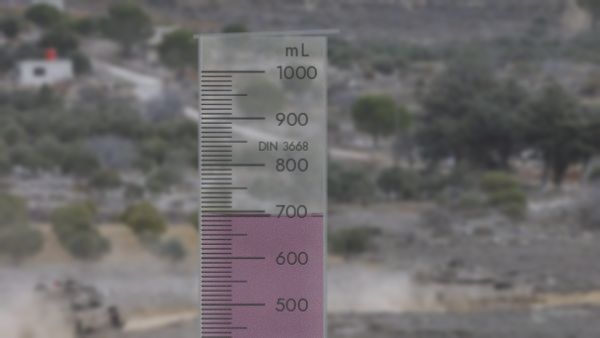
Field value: {"value": 690, "unit": "mL"}
